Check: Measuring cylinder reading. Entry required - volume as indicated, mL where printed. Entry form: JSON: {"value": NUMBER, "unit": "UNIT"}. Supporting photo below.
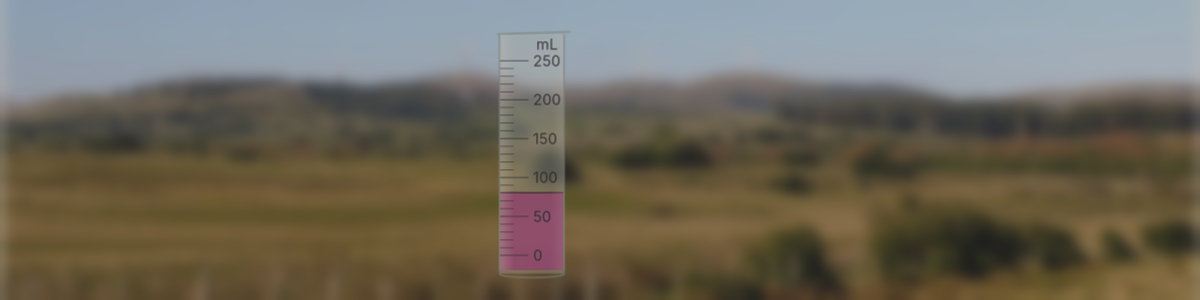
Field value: {"value": 80, "unit": "mL"}
